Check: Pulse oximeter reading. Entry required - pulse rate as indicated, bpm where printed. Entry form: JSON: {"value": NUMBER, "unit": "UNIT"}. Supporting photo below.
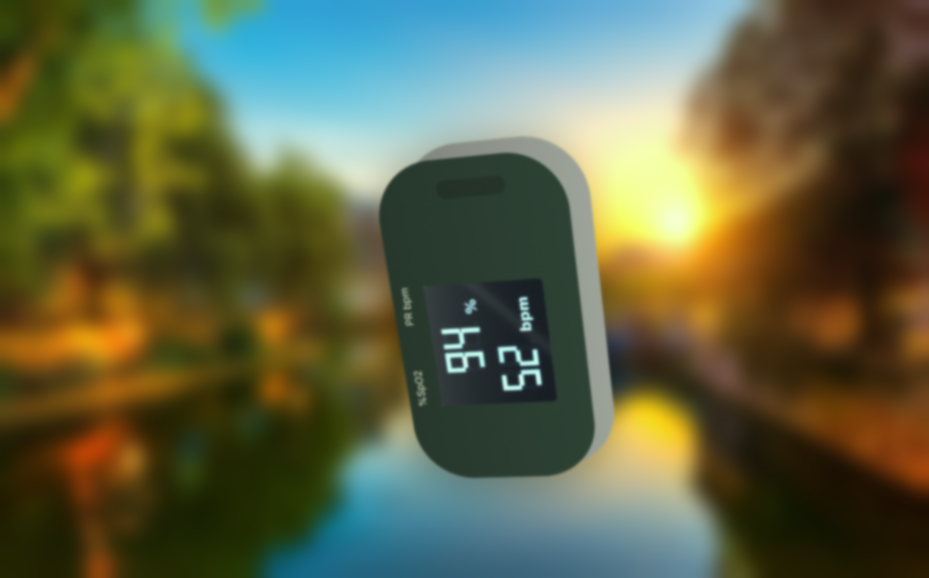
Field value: {"value": 52, "unit": "bpm"}
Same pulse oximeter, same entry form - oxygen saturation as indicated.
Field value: {"value": 94, "unit": "%"}
